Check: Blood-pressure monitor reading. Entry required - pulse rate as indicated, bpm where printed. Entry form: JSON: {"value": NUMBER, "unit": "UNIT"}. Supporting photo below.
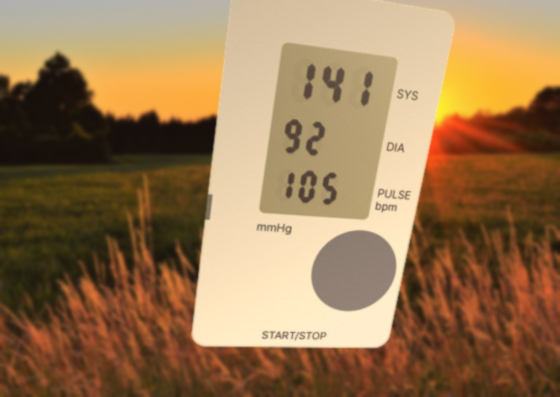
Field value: {"value": 105, "unit": "bpm"}
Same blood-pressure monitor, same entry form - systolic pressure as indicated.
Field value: {"value": 141, "unit": "mmHg"}
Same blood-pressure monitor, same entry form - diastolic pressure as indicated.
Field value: {"value": 92, "unit": "mmHg"}
